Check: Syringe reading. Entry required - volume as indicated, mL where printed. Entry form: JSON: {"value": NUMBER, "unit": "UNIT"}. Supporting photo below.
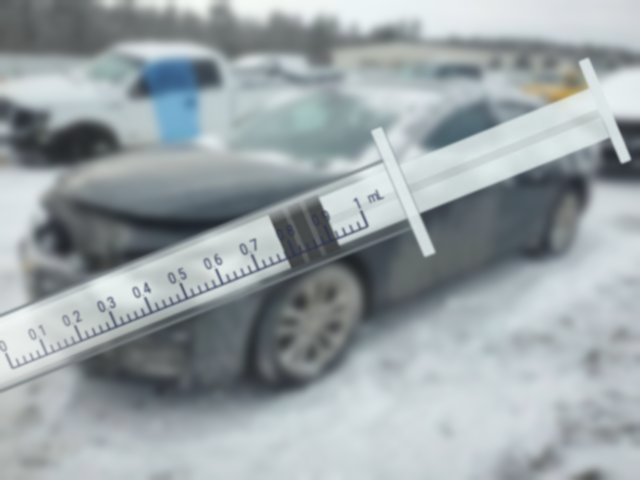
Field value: {"value": 0.78, "unit": "mL"}
